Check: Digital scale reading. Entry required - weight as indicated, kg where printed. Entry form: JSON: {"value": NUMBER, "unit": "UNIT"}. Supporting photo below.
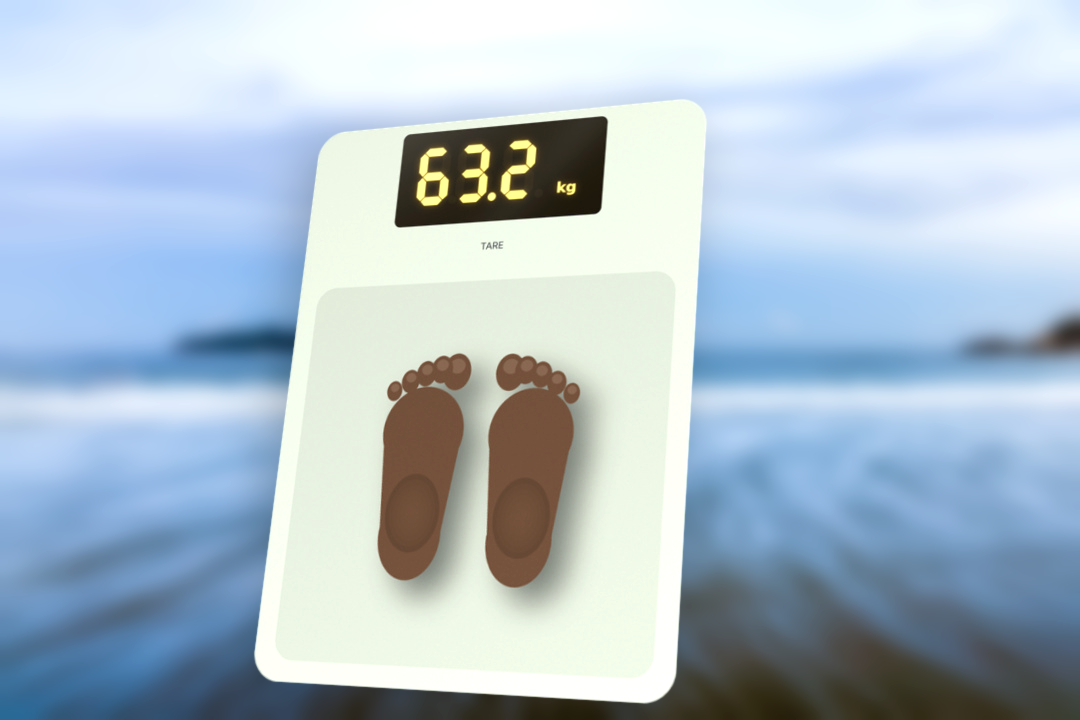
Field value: {"value": 63.2, "unit": "kg"}
